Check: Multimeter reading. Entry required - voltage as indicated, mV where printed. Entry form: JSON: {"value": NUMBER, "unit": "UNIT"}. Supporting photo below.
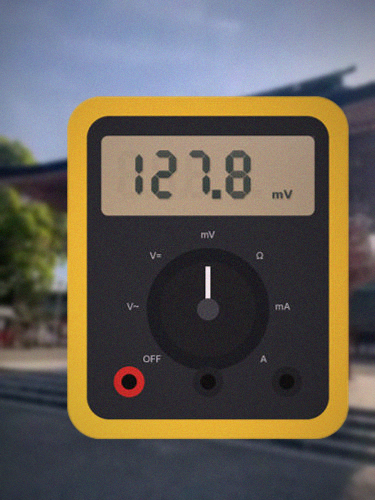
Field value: {"value": 127.8, "unit": "mV"}
